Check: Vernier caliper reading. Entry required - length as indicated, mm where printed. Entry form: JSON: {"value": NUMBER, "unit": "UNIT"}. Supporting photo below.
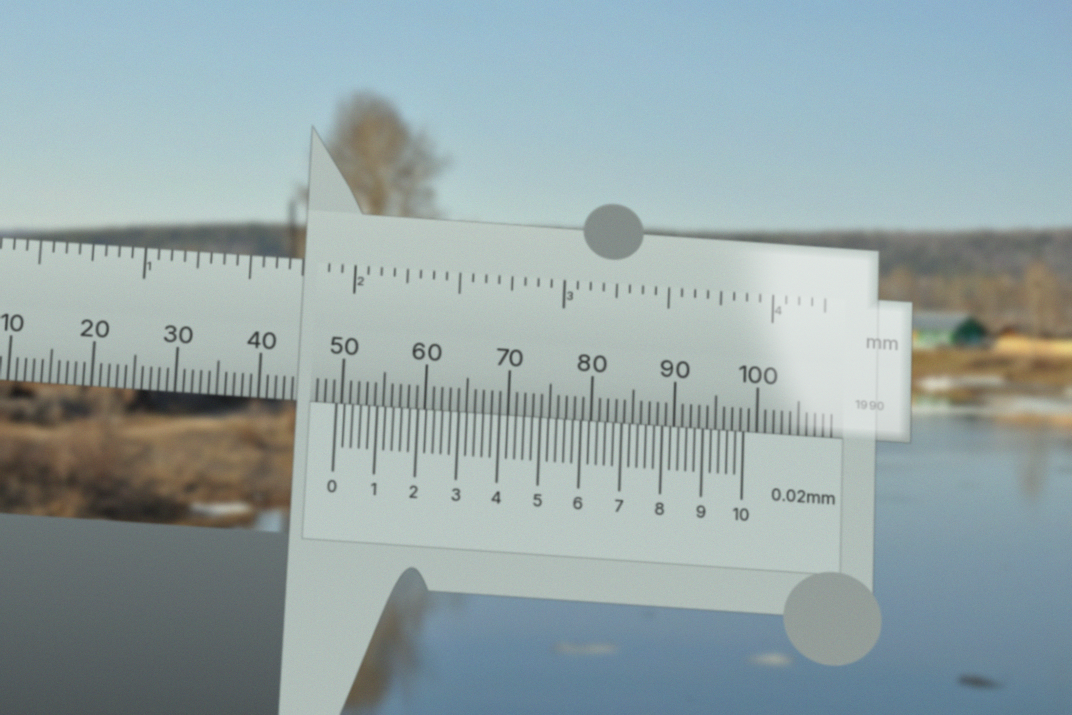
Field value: {"value": 49.4, "unit": "mm"}
